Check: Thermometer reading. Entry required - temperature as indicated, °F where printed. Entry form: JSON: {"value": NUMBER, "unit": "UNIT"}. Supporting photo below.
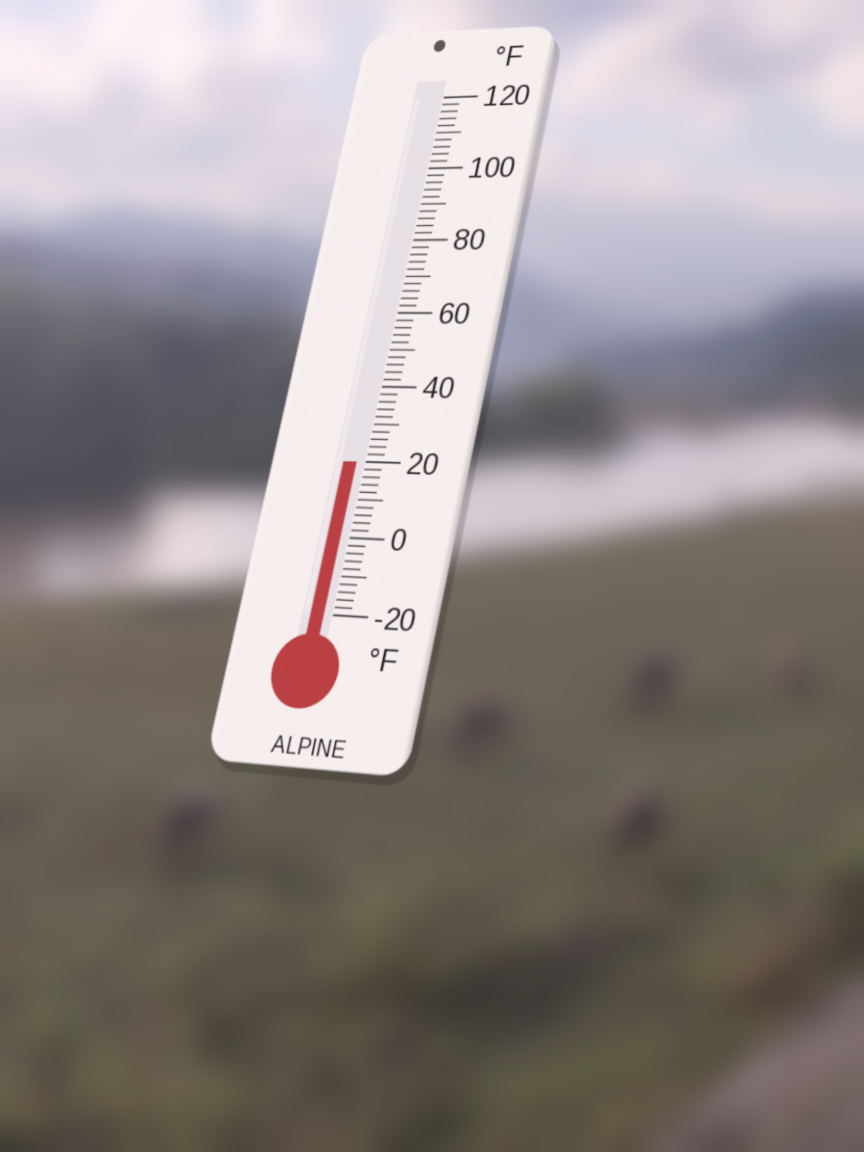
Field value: {"value": 20, "unit": "°F"}
